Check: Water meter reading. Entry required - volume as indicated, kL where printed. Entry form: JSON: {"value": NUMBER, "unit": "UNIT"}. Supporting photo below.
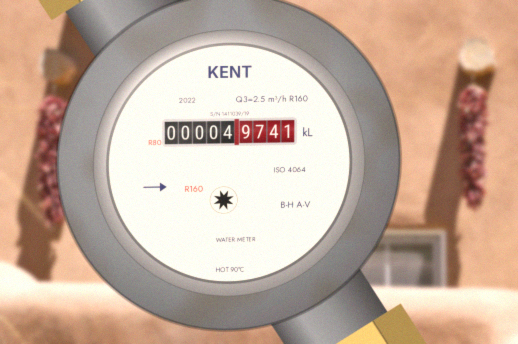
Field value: {"value": 4.9741, "unit": "kL"}
